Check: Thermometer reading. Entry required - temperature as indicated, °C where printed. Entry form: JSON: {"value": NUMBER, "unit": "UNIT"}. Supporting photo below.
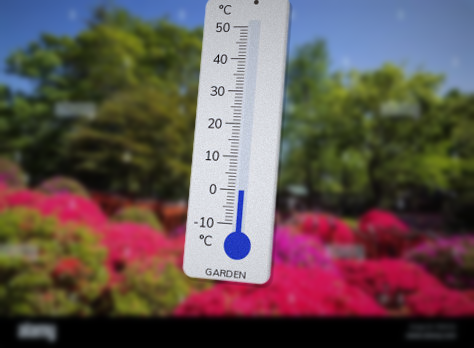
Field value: {"value": 0, "unit": "°C"}
